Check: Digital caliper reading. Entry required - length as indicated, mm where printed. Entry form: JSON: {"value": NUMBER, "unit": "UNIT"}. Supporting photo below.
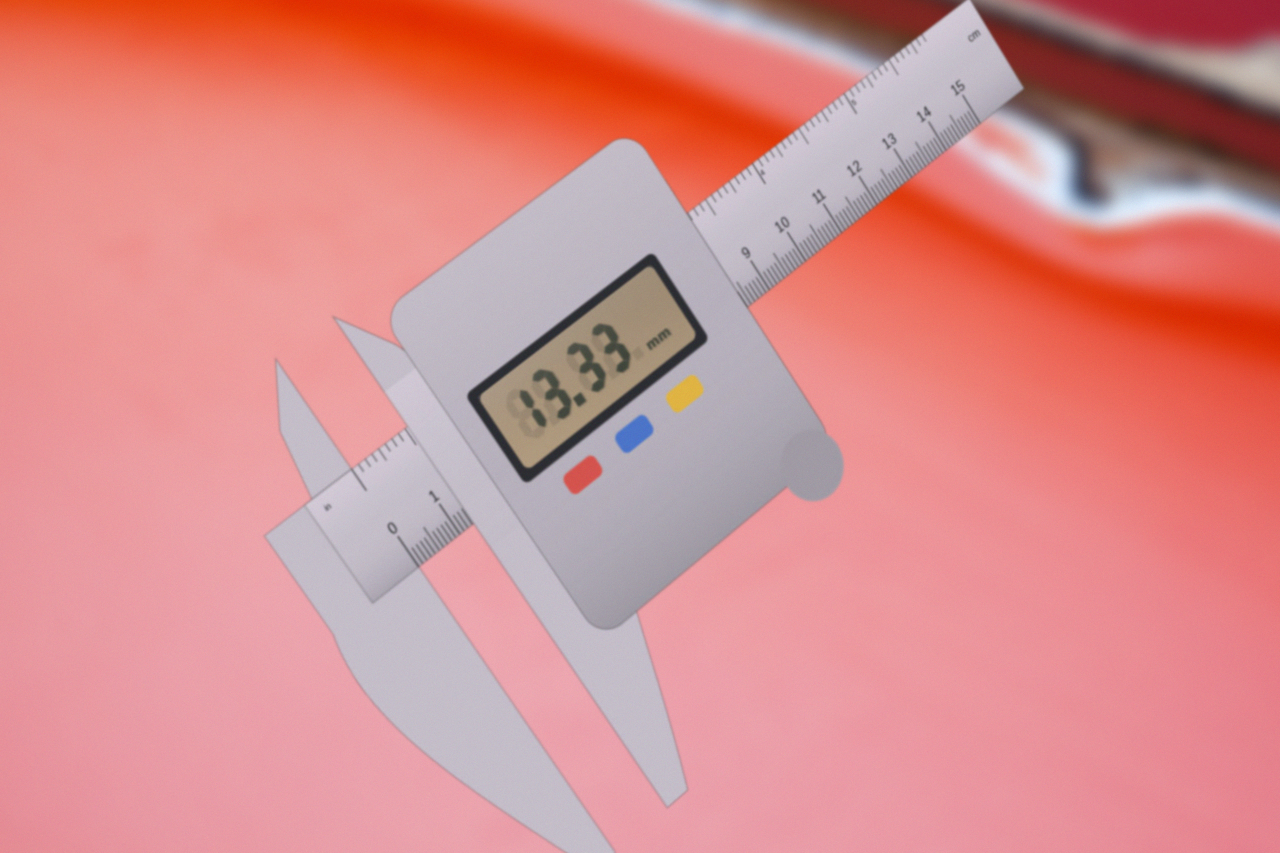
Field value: {"value": 13.33, "unit": "mm"}
